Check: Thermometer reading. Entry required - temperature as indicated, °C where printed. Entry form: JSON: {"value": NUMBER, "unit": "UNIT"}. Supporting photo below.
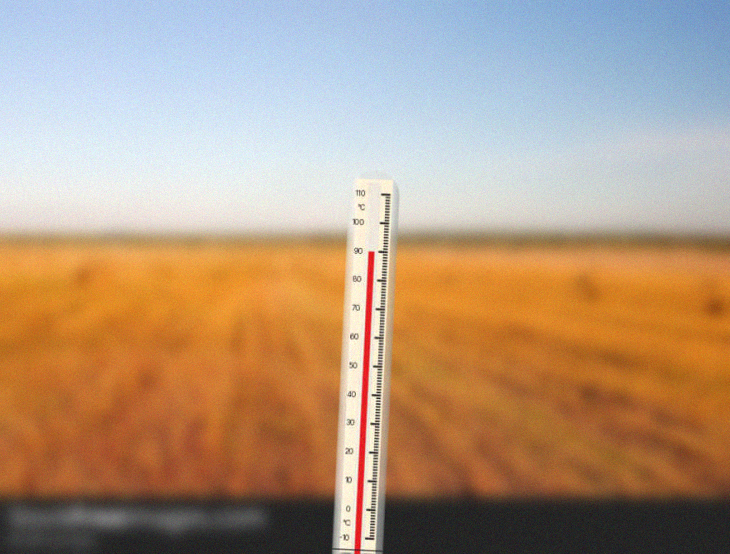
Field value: {"value": 90, "unit": "°C"}
